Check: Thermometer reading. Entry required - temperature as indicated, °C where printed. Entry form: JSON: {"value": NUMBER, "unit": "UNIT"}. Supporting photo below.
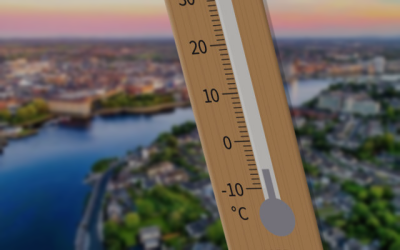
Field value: {"value": -6, "unit": "°C"}
